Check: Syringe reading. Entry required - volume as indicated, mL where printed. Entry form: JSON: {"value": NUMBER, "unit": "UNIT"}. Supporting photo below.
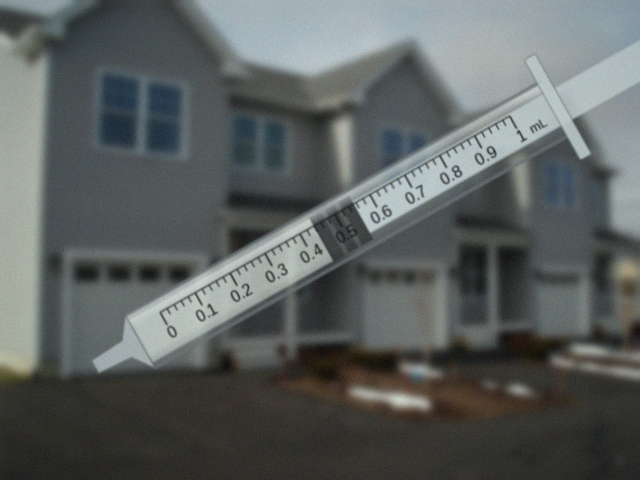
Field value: {"value": 0.44, "unit": "mL"}
